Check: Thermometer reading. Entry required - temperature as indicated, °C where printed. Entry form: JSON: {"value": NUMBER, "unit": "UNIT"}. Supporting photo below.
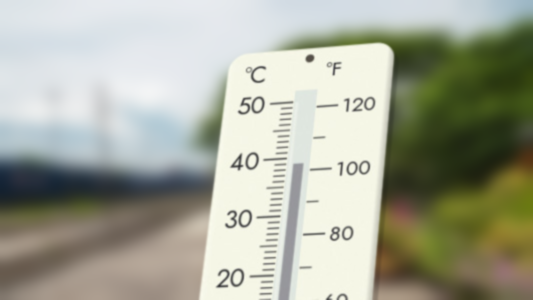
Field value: {"value": 39, "unit": "°C"}
